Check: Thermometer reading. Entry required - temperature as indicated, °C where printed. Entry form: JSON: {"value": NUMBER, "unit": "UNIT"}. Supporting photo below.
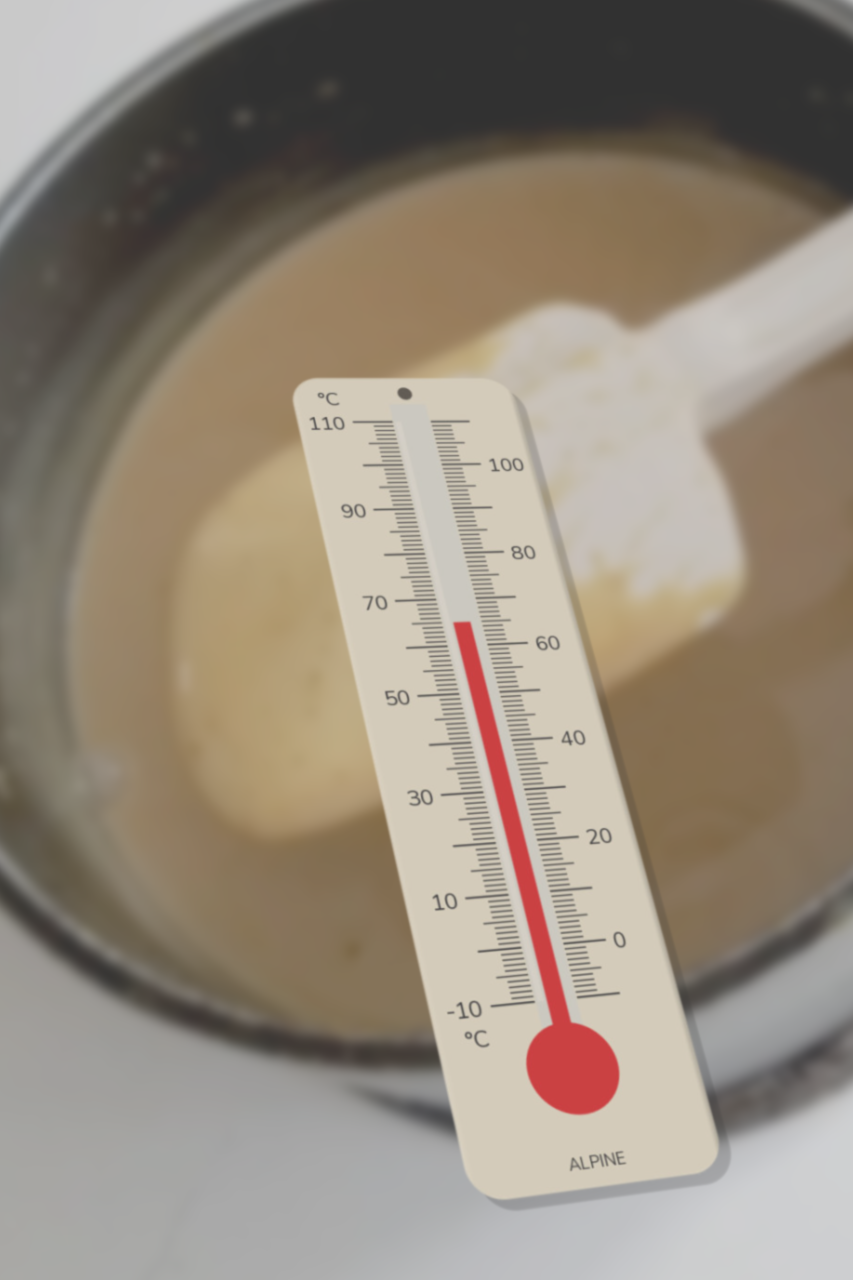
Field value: {"value": 65, "unit": "°C"}
